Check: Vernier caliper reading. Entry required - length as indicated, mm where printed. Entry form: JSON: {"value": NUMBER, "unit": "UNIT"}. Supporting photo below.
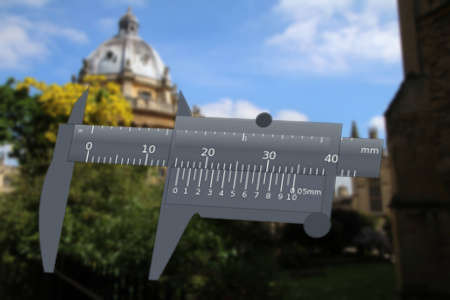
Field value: {"value": 15.6, "unit": "mm"}
